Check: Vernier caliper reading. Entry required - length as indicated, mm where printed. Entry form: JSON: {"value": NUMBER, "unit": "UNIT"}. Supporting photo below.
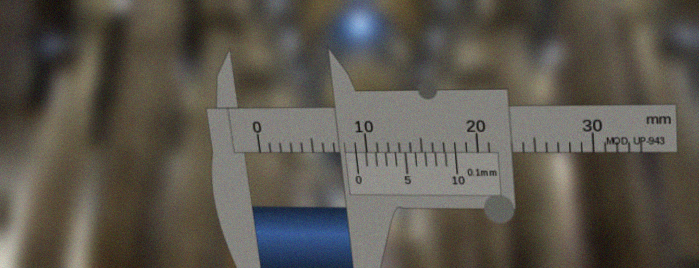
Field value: {"value": 9.0, "unit": "mm"}
